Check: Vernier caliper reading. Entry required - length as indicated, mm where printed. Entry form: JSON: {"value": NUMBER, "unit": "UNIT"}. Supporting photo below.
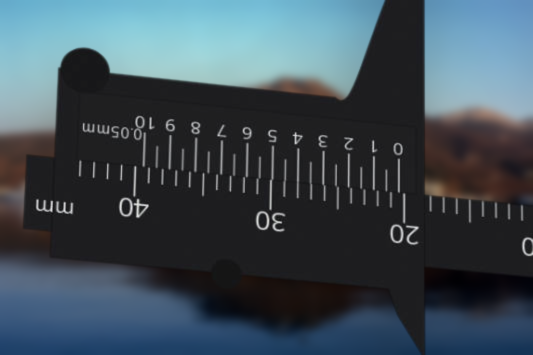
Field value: {"value": 20.4, "unit": "mm"}
